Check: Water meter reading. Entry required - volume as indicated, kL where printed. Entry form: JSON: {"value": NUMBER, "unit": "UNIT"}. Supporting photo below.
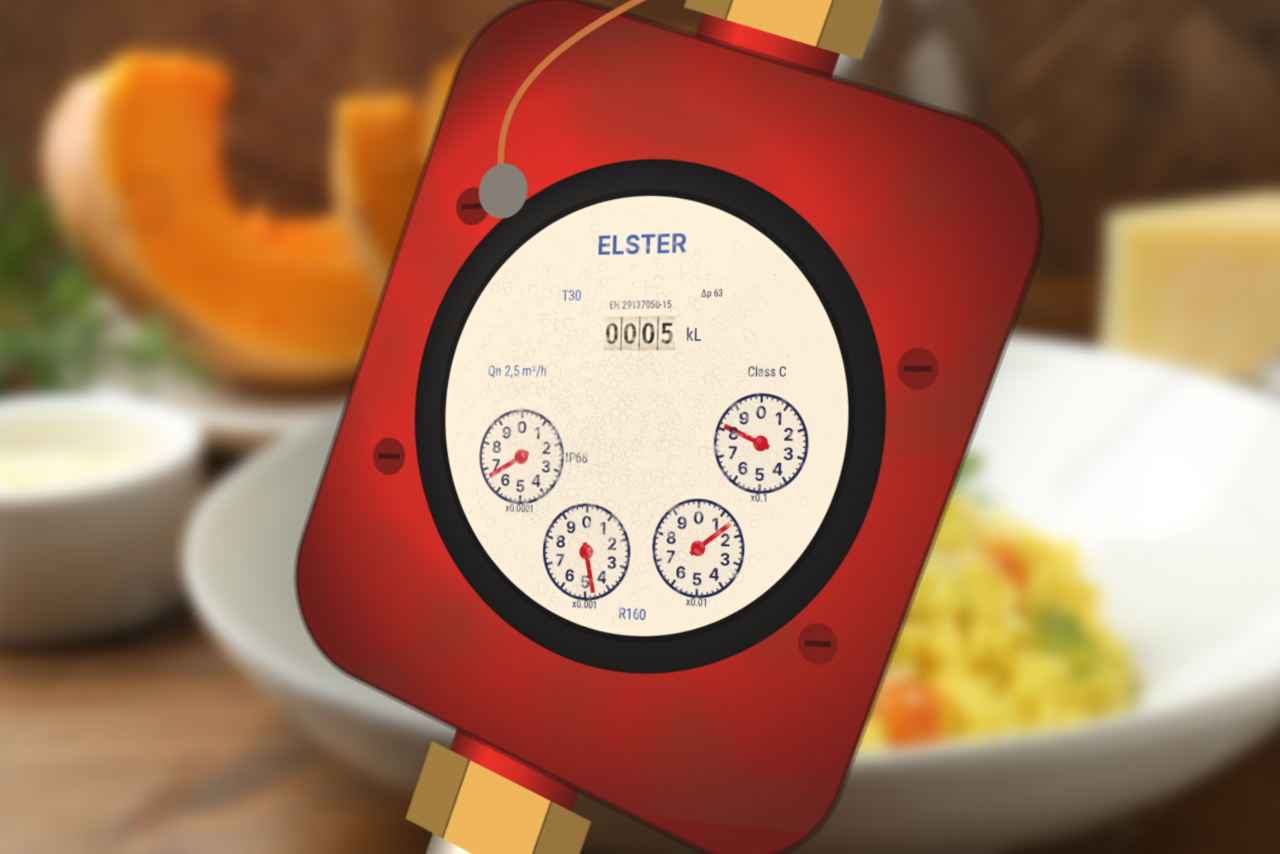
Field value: {"value": 5.8146, "unit": "kL"}
